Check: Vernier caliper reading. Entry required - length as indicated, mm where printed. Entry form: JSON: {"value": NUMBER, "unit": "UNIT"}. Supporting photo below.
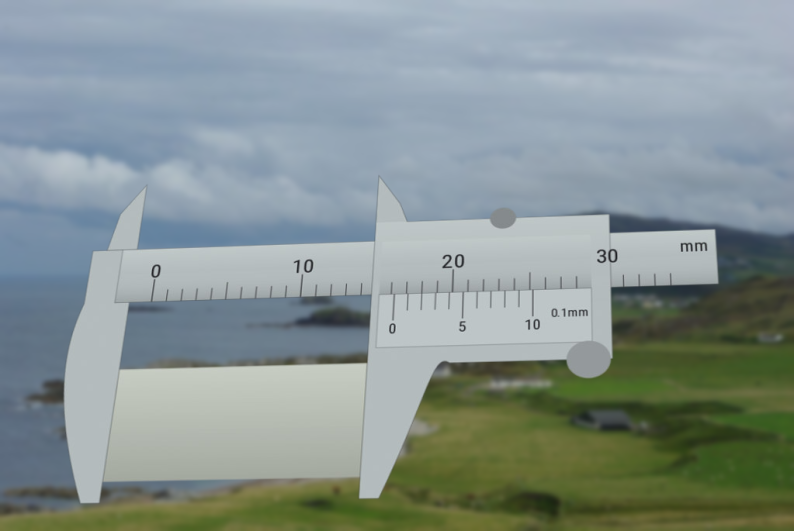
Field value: {"value": 16.2, "unit": "mm"}
